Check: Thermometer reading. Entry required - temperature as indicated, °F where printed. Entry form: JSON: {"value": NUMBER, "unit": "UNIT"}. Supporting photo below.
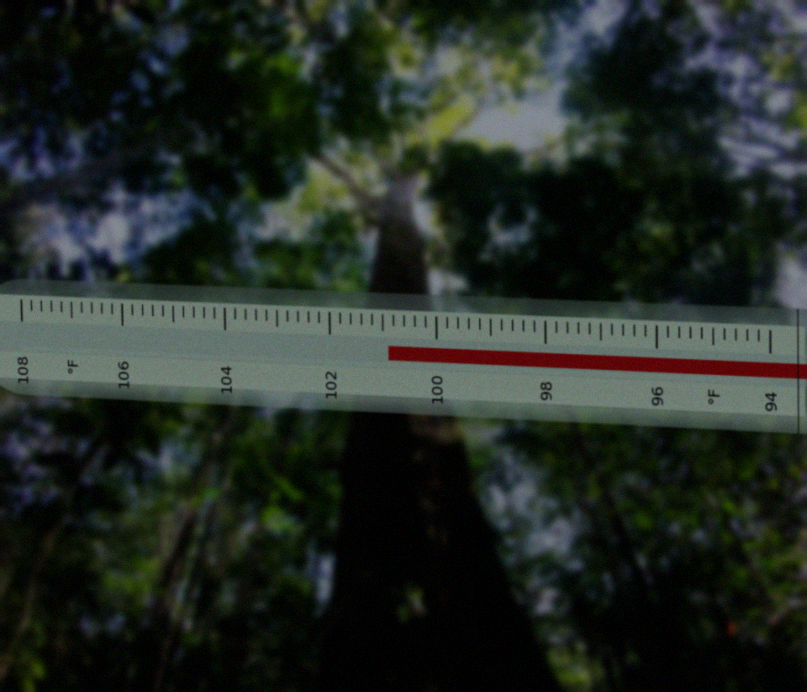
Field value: {"value": 100.9, "unit": "°F"}
